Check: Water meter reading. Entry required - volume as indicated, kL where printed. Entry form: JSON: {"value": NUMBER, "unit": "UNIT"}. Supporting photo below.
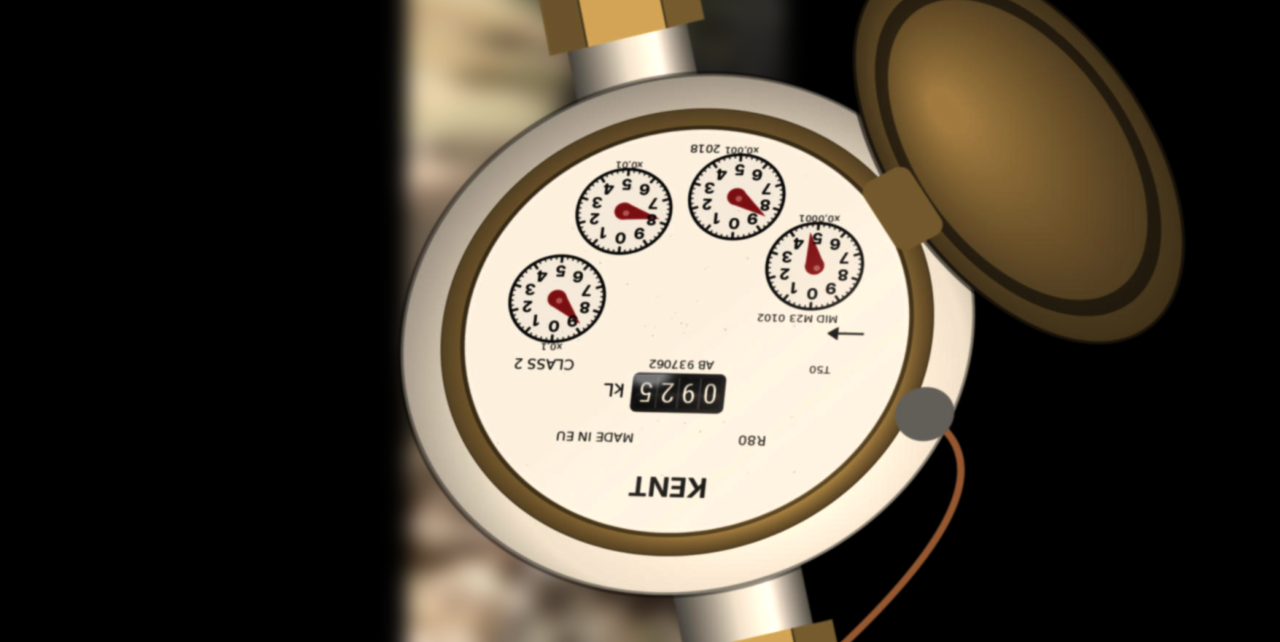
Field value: {"value": 925.8784, "unit": "kL"}
